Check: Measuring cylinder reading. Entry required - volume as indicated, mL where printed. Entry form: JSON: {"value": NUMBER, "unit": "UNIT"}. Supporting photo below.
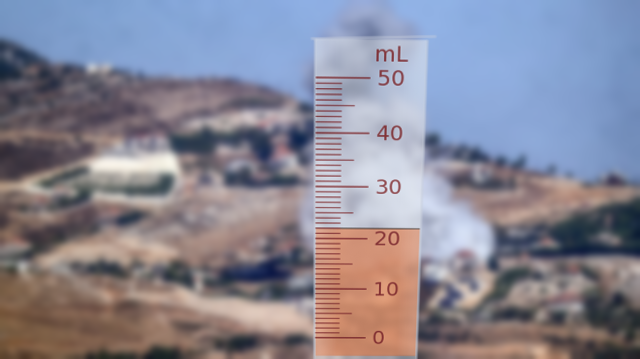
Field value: {"value": 22, "unit": "mL"}
